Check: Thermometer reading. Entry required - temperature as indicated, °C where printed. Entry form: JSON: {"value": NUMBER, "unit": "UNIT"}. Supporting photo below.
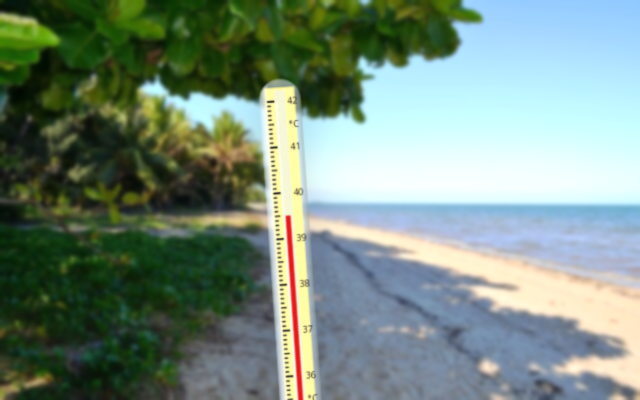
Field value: {"value": 39.5, "unit": "°C"}
